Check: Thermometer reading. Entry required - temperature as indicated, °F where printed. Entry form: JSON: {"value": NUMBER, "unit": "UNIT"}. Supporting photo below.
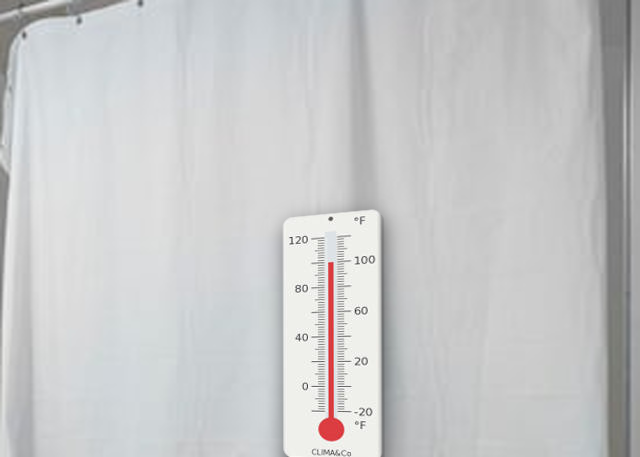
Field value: {"value": 100, "unit": "°F"}
